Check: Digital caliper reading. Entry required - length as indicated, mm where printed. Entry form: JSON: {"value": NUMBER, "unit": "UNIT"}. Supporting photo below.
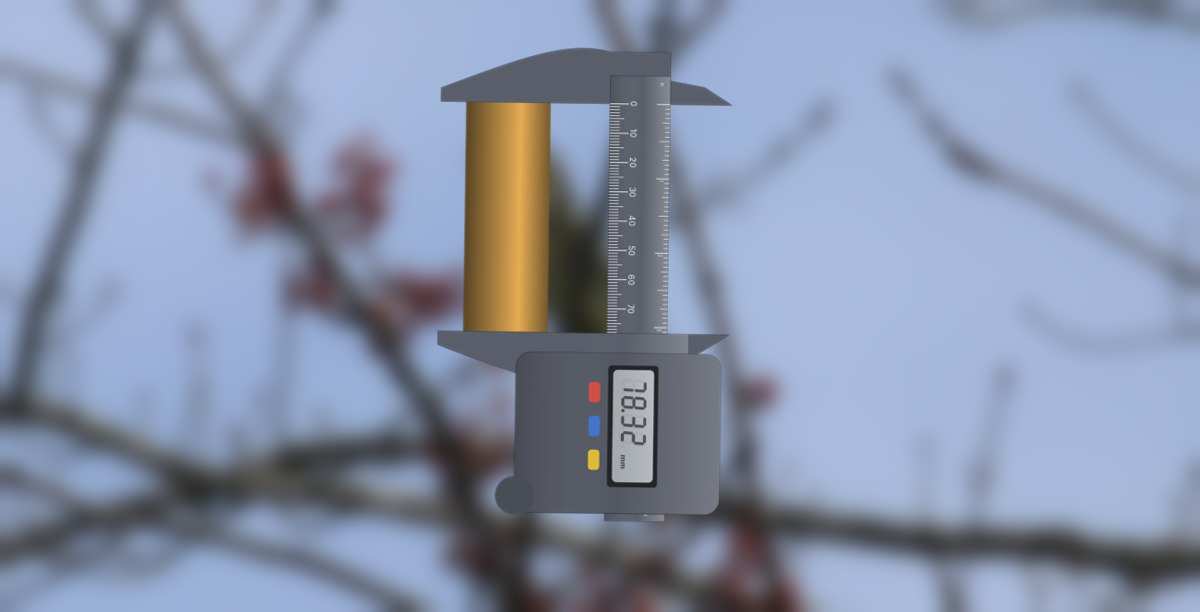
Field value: {"value": 78.32, "unit": "mm"}
